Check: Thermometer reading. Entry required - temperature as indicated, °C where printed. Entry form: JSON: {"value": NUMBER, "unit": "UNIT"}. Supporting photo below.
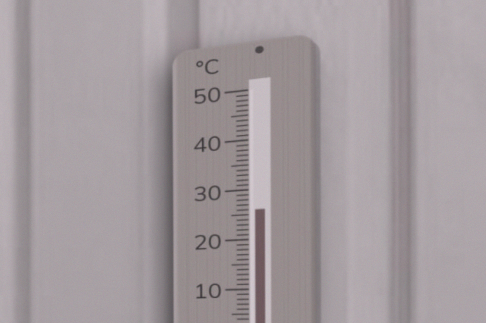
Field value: {"value": 26, "unit": "°C"}
